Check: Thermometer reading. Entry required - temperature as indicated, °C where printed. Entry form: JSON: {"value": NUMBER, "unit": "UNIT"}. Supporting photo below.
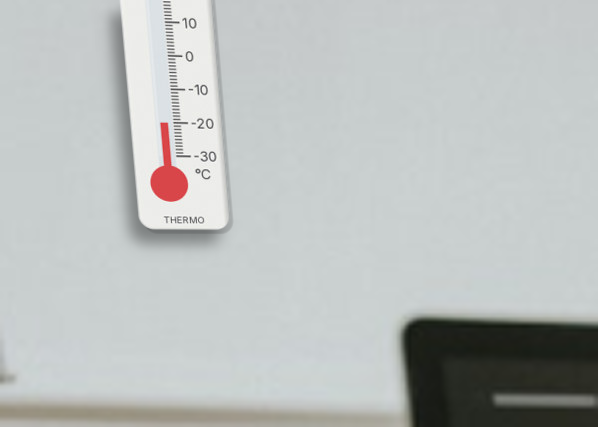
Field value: {"value": -20, "unit": "°C"}
